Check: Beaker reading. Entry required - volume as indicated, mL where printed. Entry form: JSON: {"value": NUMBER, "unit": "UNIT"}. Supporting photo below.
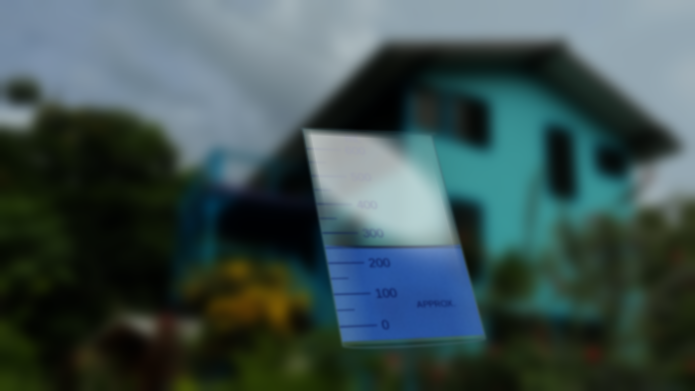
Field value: {"value": 250, "unit": "mL"}
